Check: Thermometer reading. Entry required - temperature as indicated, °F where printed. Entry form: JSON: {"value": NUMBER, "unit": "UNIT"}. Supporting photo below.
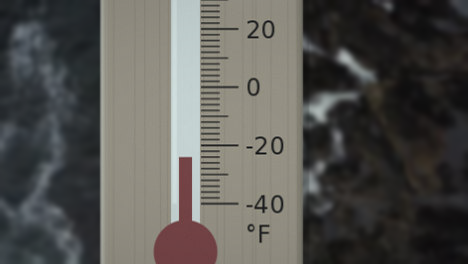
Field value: {"value": -24, "unit": "°F"}
